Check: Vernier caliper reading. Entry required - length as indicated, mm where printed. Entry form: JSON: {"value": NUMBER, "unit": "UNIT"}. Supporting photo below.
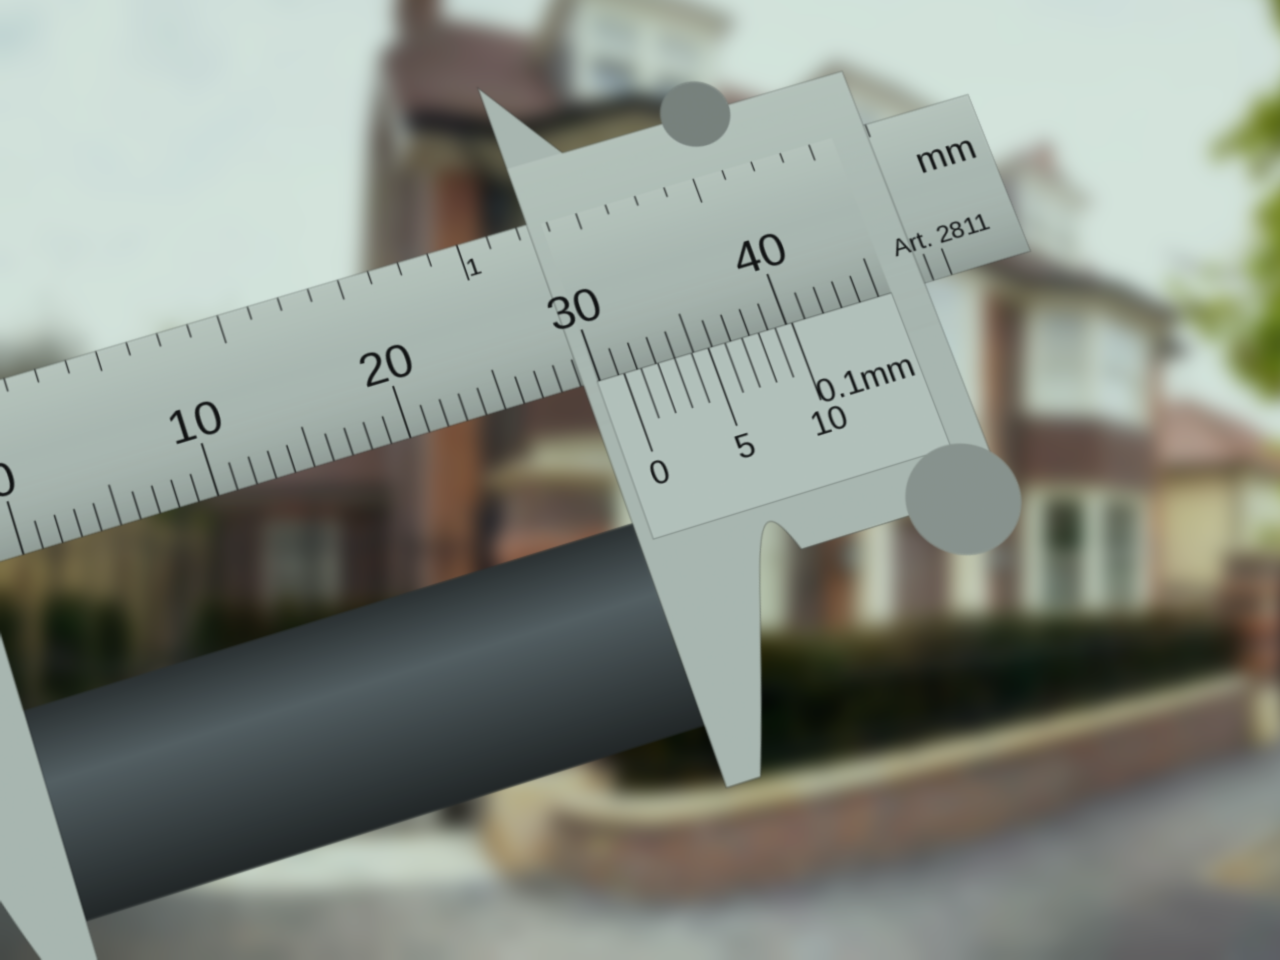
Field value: {"value": 31.3, "unit": "mm"}
